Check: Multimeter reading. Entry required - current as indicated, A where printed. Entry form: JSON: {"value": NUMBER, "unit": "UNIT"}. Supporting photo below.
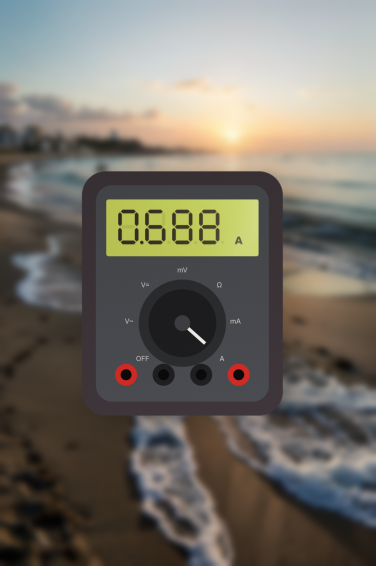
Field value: {"value": 0.688, "unit": "A"}
